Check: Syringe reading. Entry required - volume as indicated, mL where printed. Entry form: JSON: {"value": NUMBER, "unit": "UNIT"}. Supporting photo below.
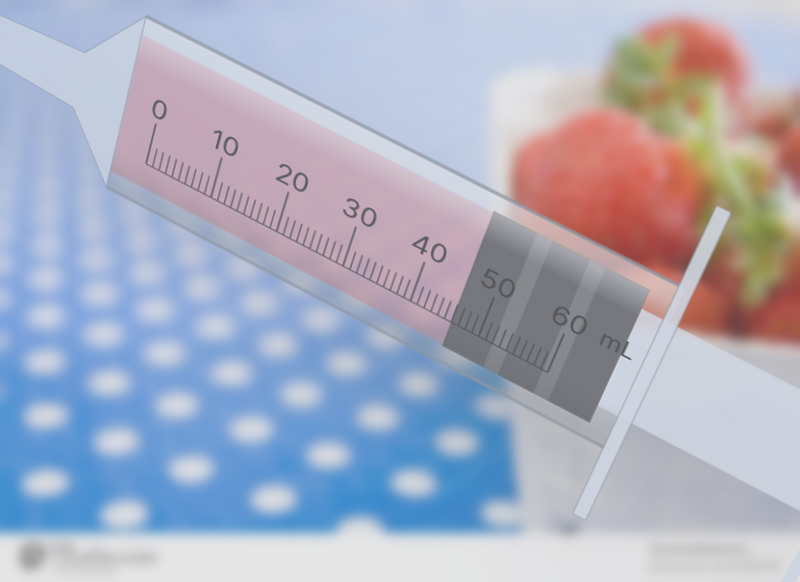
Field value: {"value": 46, "unit": "mL"}
